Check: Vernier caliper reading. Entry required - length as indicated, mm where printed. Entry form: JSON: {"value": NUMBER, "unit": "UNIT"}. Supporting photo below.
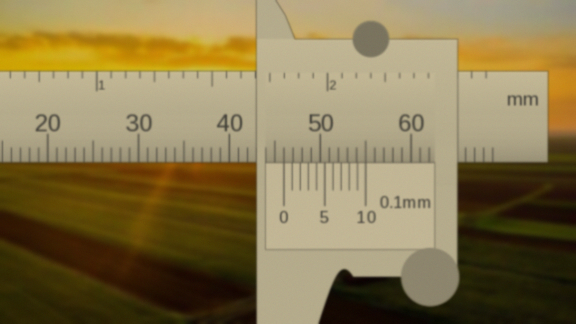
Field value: {"value": 46.0, "unit": "mm"}
